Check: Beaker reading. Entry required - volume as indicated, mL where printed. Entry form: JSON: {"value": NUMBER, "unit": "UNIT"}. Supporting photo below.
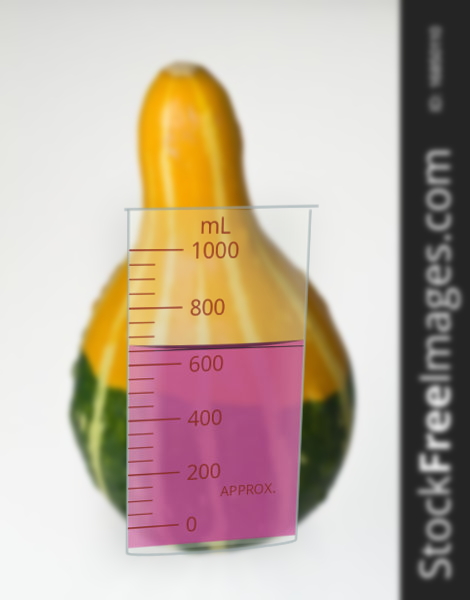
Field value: {"value": 650, "unit": "mL"}
